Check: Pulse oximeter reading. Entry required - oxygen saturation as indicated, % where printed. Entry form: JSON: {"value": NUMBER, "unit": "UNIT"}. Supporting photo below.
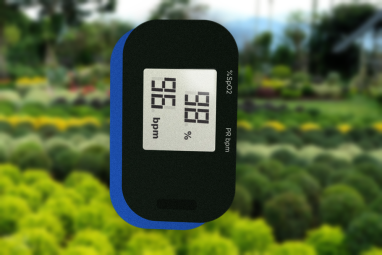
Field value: {"value": 98, "unit": "%"}
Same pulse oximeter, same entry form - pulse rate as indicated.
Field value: {"value": 96, "unit": "bpm"}
